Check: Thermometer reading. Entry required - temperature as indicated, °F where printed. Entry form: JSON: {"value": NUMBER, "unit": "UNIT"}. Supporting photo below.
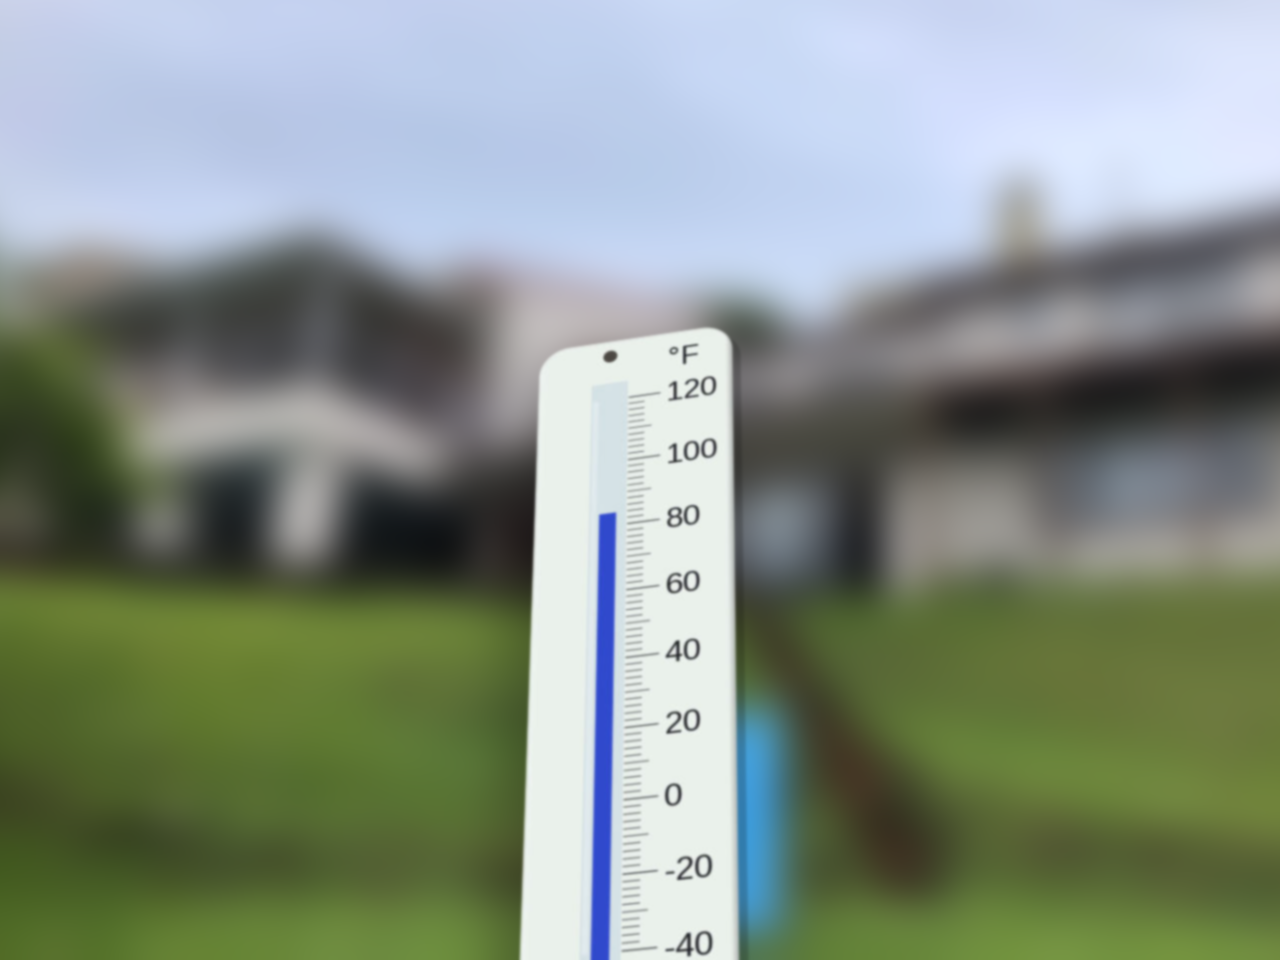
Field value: {"value": 84, "unit": "°F"}
